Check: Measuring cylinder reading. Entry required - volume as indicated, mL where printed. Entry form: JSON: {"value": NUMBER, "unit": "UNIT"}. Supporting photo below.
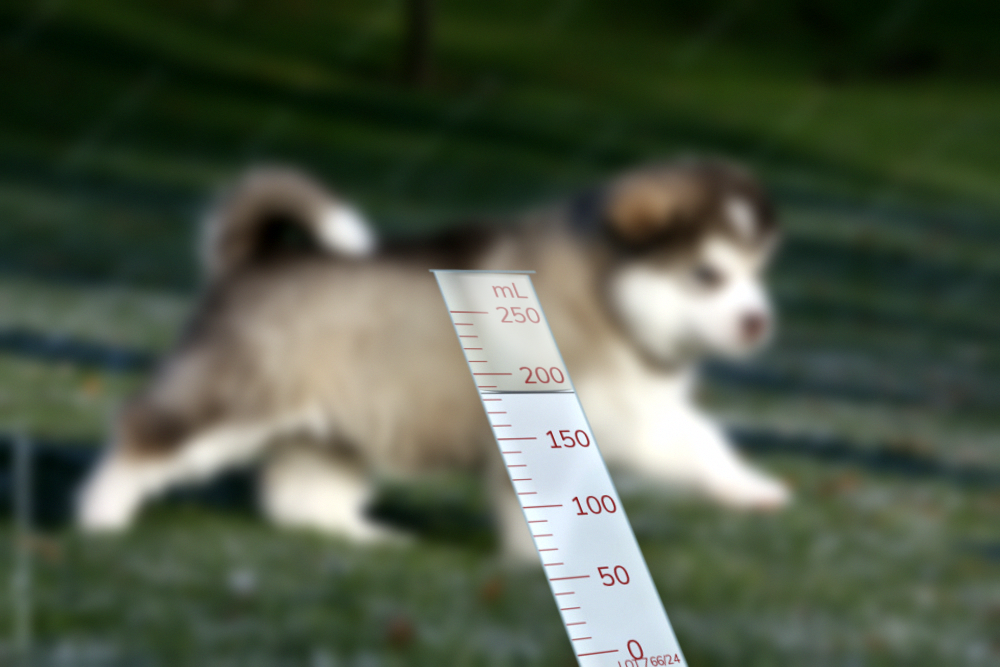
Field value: {"value": 185, "unit": "mL"}
